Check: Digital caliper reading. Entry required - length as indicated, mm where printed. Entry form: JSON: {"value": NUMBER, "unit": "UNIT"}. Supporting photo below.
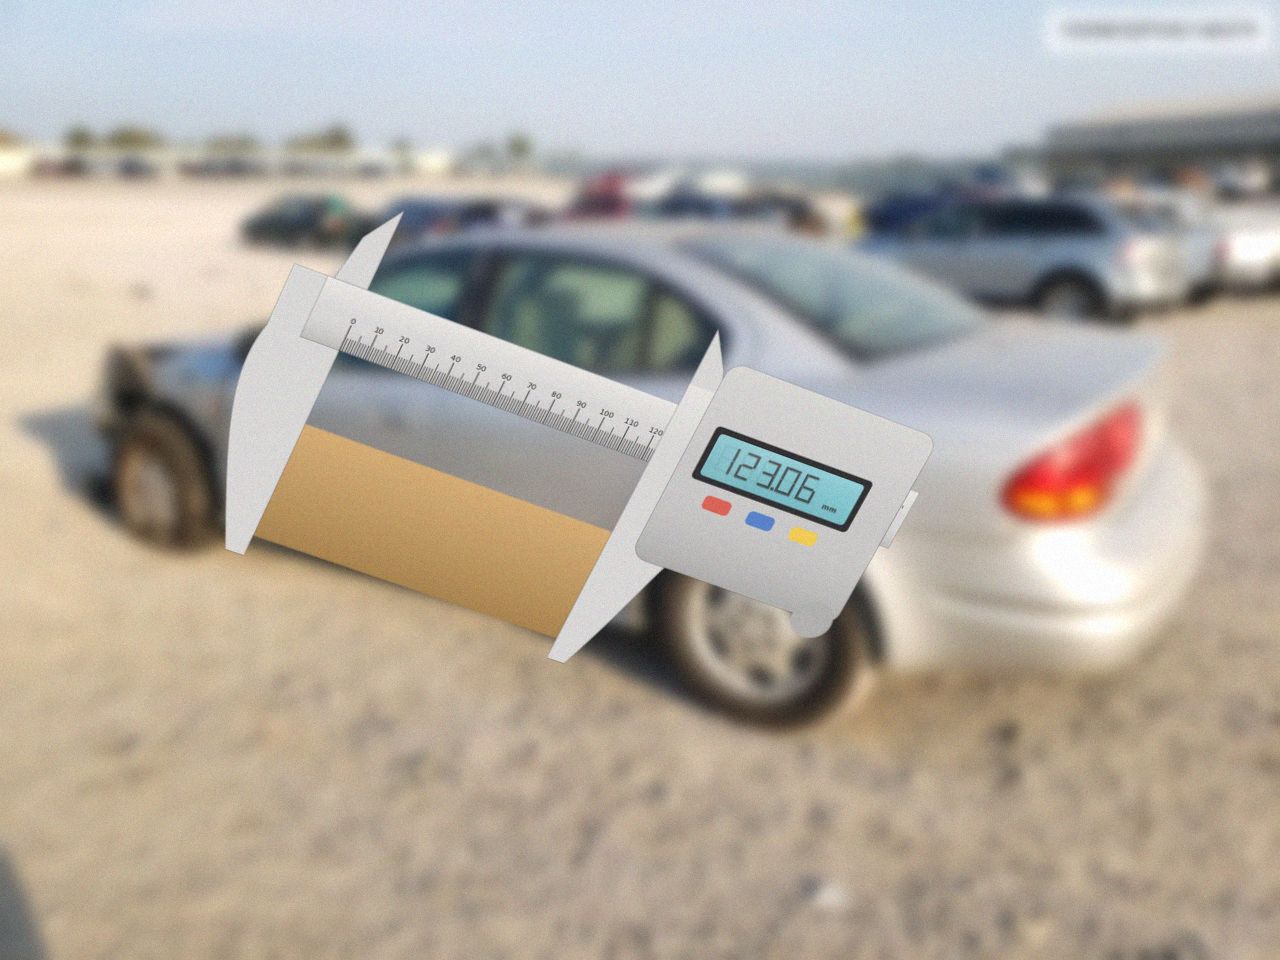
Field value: {"value": 123.06, "unit": "mm"}
